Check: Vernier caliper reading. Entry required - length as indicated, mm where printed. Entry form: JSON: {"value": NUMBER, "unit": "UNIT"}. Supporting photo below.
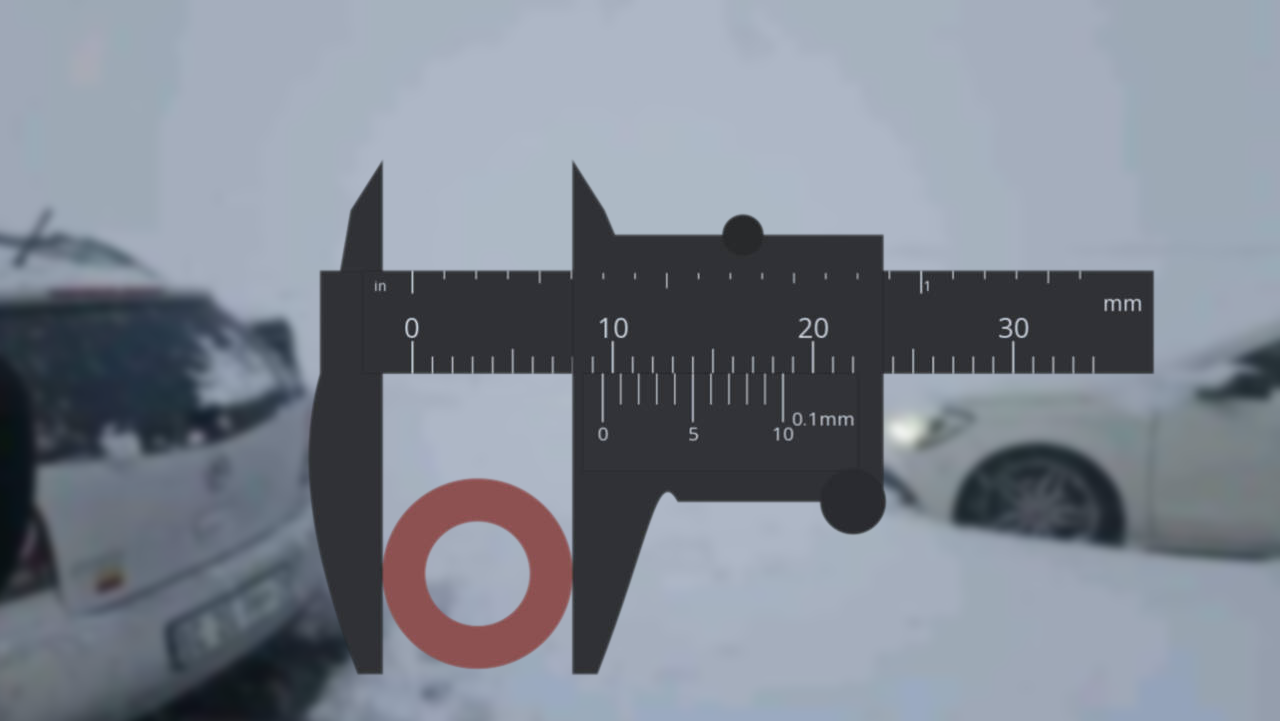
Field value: {"value": 9.5, "unit": "mm"}
